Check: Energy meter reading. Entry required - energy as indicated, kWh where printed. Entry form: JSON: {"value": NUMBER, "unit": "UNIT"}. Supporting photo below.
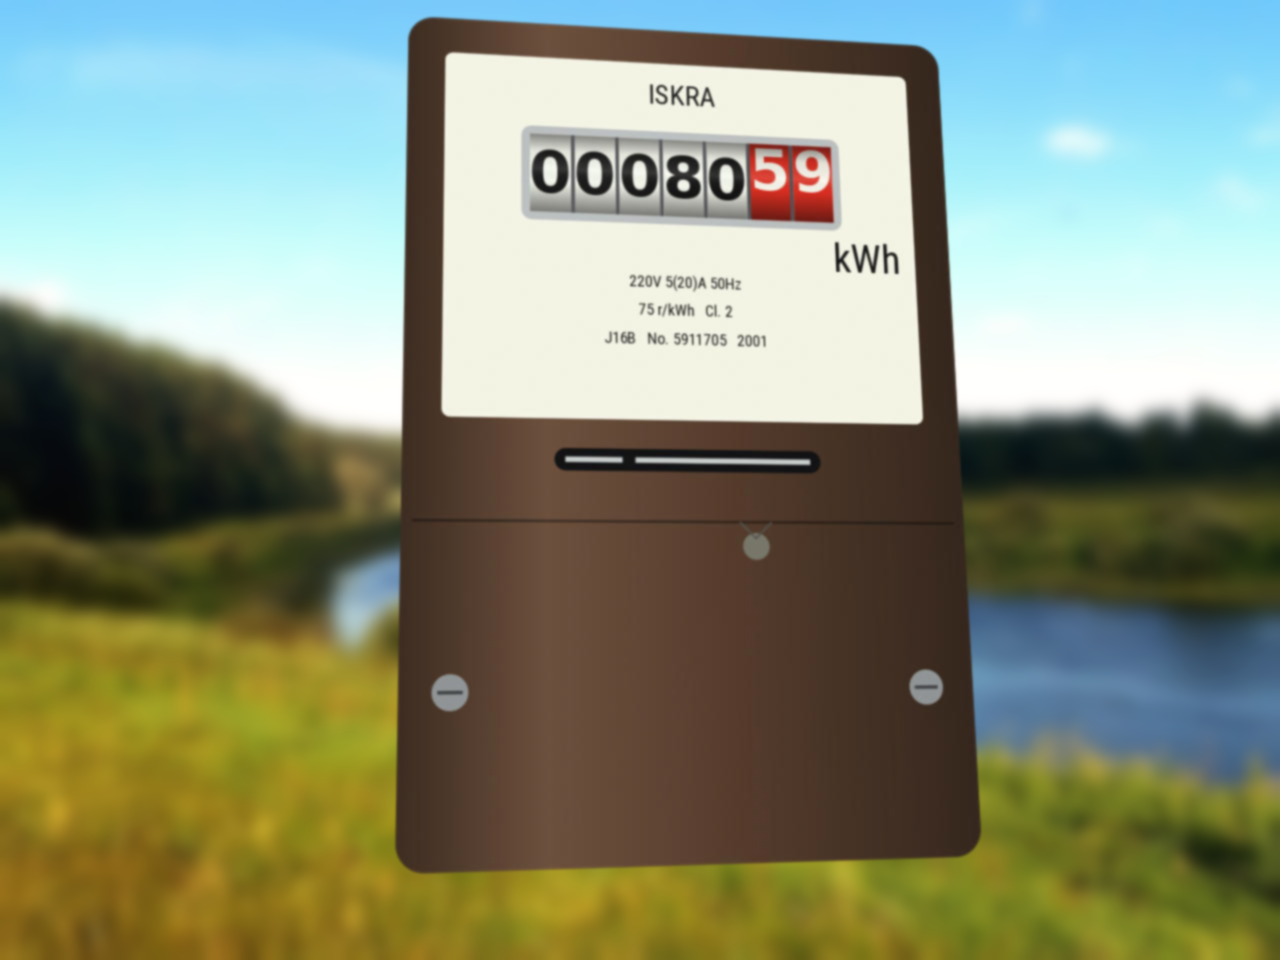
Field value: {"value": 80.59, "unit": "kWh"}
